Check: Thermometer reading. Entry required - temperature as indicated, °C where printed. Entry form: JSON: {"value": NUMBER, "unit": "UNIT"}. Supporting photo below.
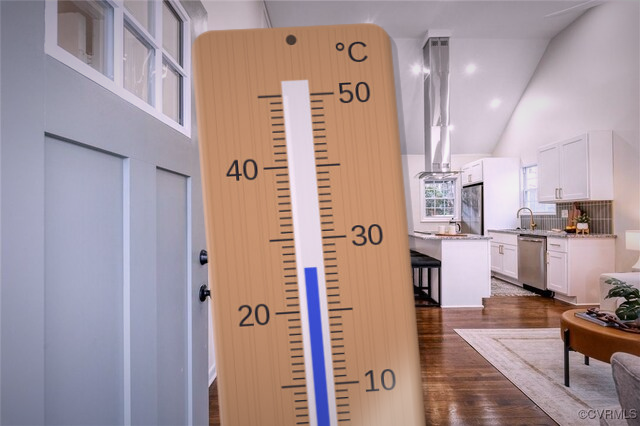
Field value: {"value": 26, "unit": "°C"}
